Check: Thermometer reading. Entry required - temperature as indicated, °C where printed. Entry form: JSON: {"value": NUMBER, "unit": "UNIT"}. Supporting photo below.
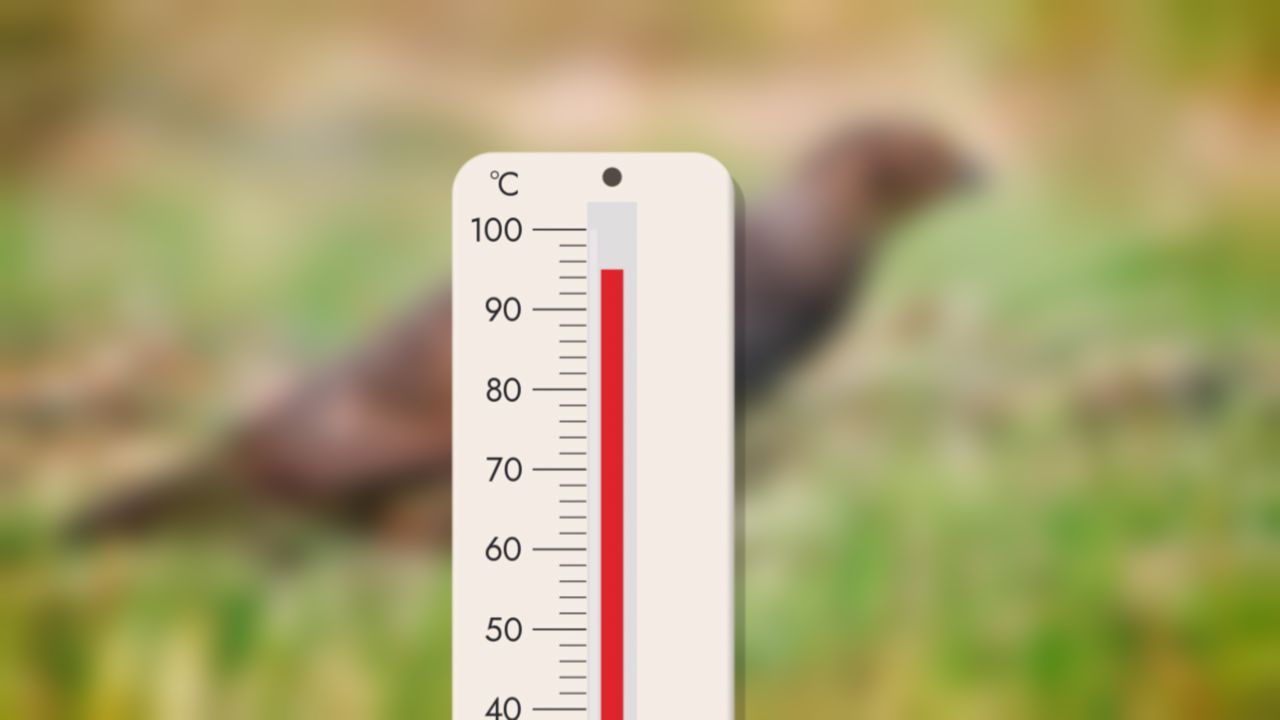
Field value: {"value": 95, "unit": "°C"}
